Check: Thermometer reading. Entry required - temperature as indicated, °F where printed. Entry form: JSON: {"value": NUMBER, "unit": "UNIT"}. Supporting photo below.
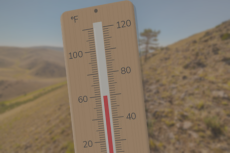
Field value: {"value": 60, "unit": "°F"}
